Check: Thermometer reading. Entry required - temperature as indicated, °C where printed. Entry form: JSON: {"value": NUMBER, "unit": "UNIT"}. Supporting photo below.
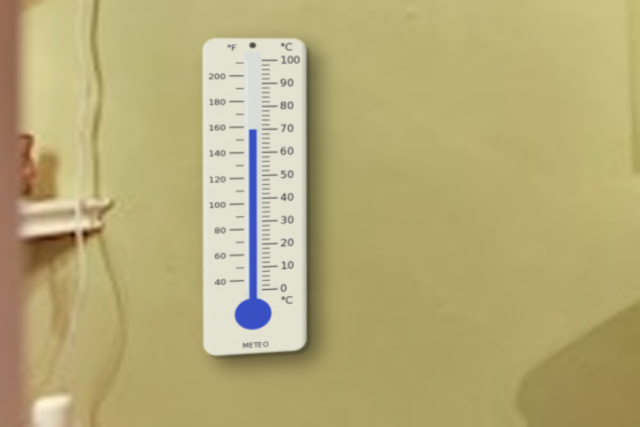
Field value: {"value": 70, "unit": "°C"}
